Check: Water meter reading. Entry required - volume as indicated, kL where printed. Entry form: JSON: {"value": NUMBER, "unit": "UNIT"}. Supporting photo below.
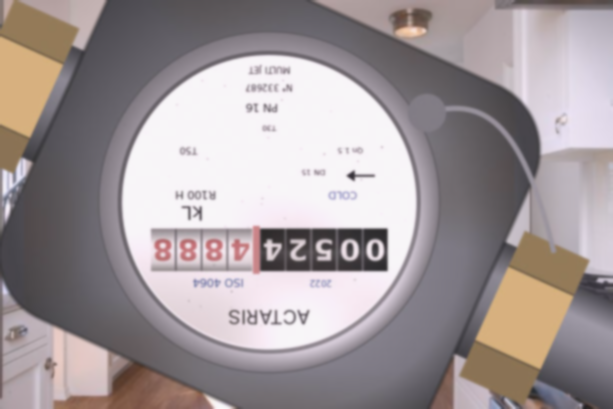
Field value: {"value": 524.4888, "unit": "kL"}
